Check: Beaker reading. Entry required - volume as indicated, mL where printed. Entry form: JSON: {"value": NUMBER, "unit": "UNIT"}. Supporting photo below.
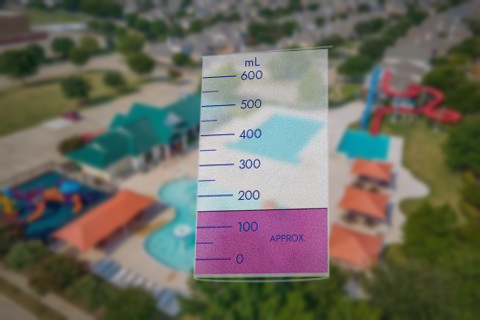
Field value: {"value": 150, "unit": "mL"}
